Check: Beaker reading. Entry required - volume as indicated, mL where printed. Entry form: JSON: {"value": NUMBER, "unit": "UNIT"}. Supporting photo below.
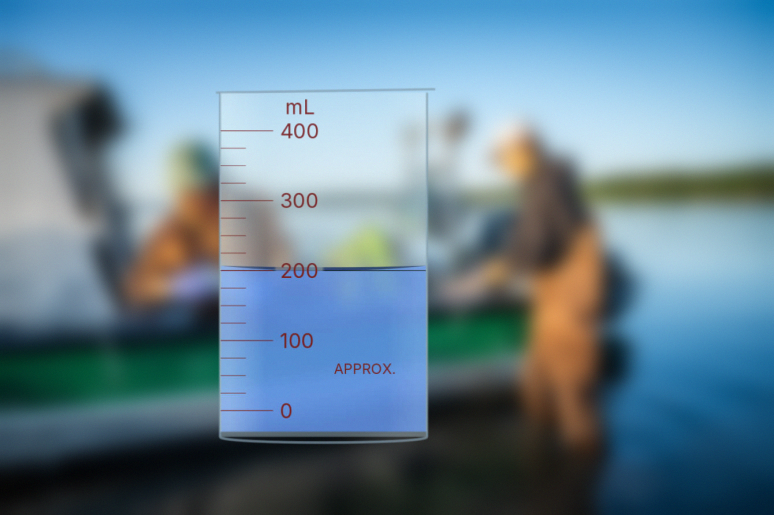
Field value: {"value": 200, "unit": "mL"}
